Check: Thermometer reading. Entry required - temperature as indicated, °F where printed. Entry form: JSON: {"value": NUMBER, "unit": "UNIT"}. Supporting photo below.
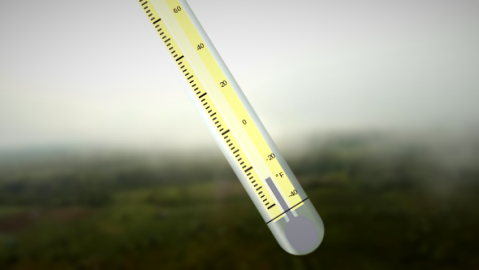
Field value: {"value": -28, "unit": "°F"}
